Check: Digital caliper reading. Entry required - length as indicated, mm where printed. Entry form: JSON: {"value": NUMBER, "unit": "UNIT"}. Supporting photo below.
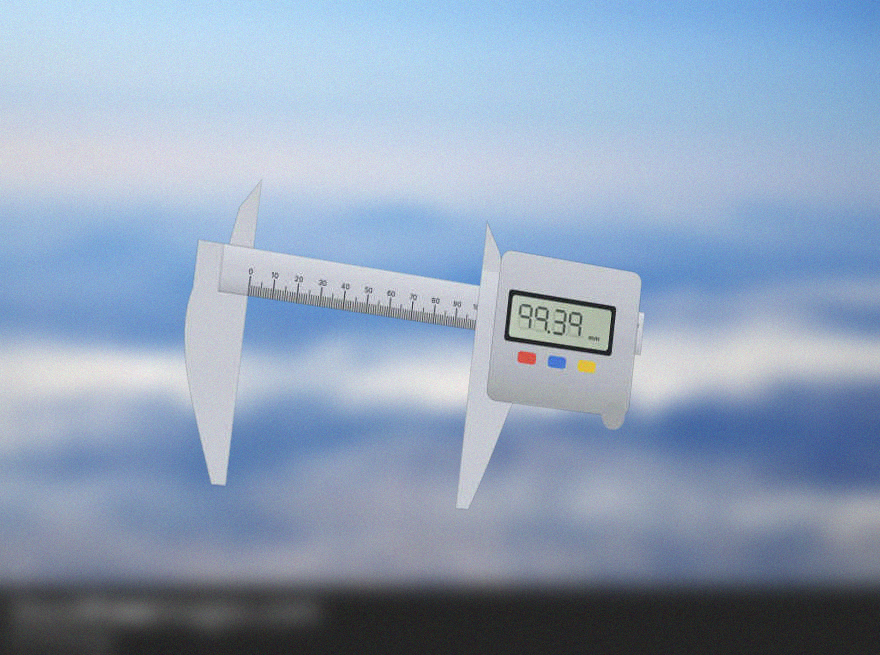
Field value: {"value": 99.39, "unit": "mm"}
